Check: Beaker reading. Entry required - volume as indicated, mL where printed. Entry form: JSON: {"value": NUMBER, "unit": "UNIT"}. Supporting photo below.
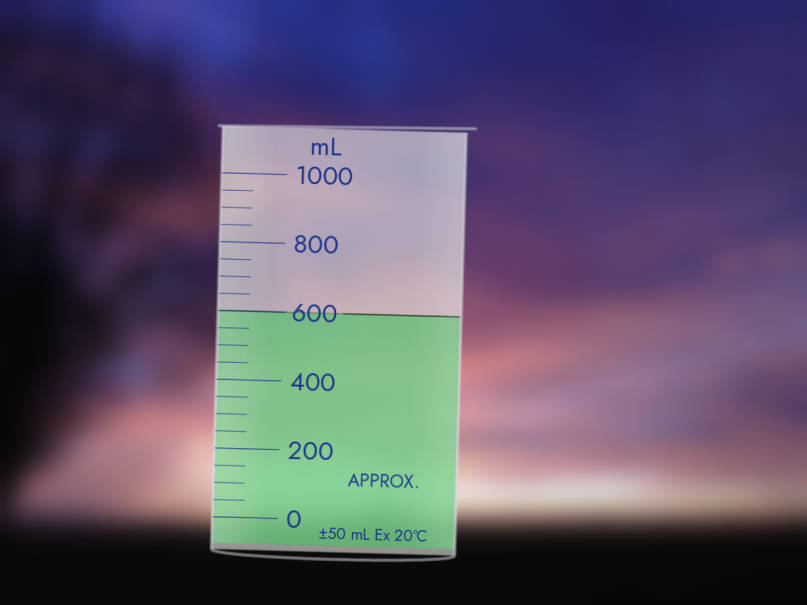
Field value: {"value": 600, "unit": "mL"}
